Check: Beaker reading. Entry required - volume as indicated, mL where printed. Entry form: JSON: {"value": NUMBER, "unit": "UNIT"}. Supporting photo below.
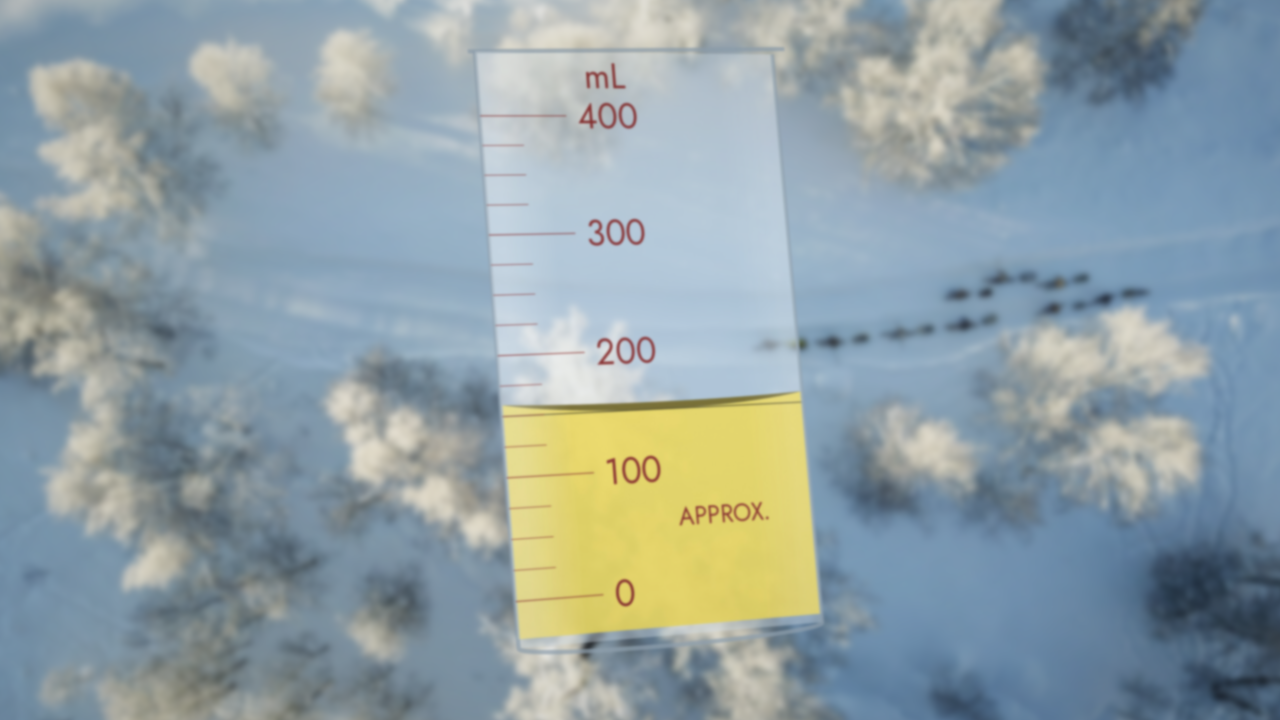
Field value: {"value": 150, "unit": "mL"}
